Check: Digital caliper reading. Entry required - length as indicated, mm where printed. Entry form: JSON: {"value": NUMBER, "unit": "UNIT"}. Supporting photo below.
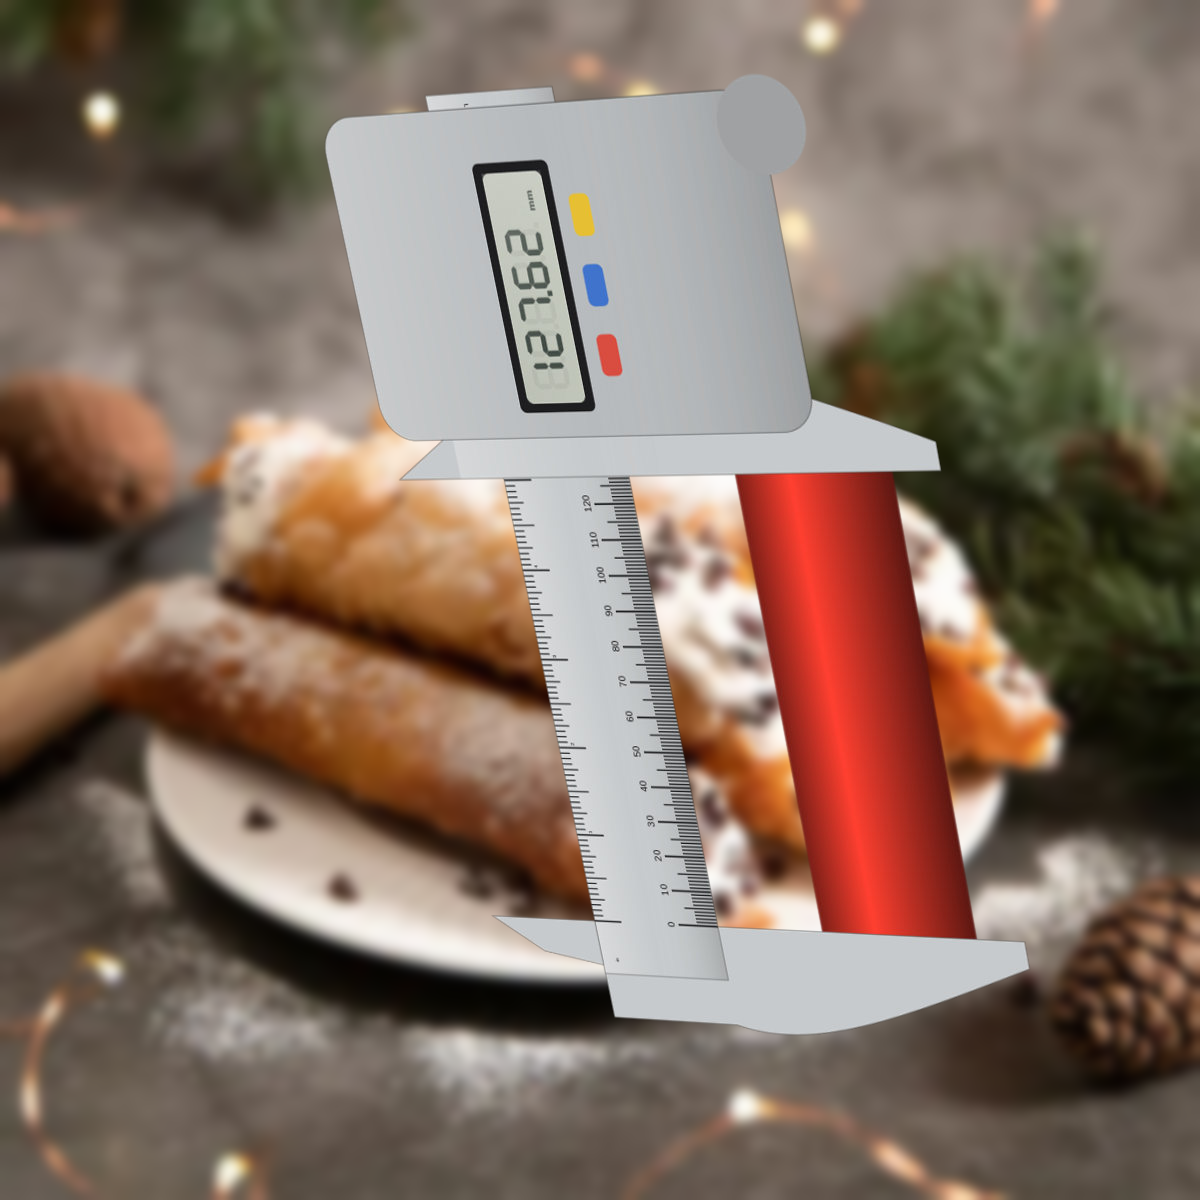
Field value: {"value": 127.62, "unit": "mm"}
